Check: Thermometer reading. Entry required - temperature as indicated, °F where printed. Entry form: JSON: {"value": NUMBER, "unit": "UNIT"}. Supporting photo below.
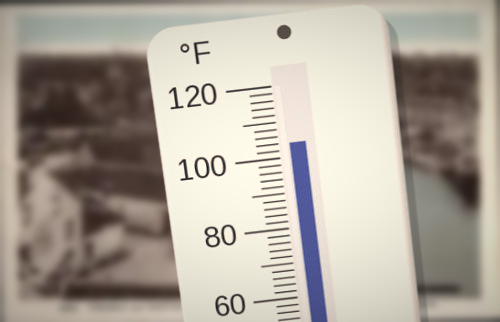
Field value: {"value": 104, "unit": "°F"}
